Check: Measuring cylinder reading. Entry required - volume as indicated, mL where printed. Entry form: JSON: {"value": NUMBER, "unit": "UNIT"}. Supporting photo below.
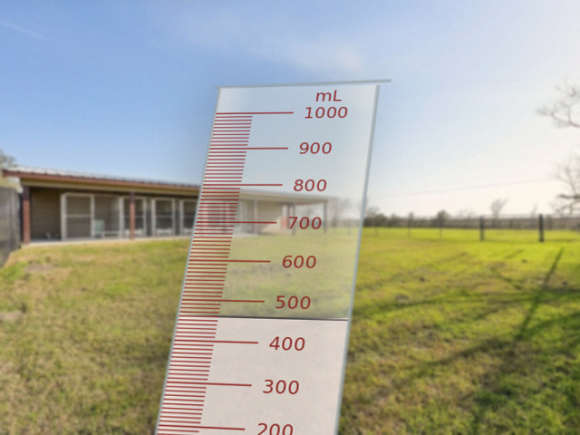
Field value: {"value": 460, "unit": "mL"}
